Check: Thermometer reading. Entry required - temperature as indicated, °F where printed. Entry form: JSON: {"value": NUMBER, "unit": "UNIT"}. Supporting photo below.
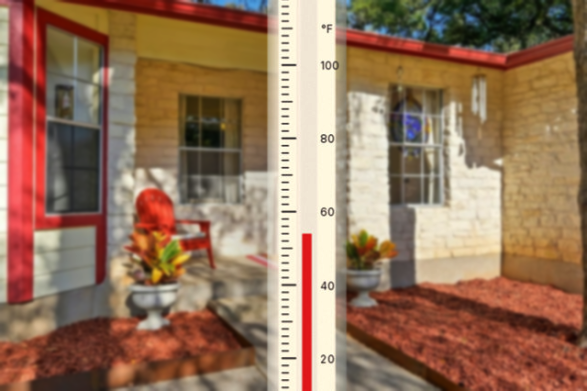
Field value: {"value": 54, "unit": "°F"}
